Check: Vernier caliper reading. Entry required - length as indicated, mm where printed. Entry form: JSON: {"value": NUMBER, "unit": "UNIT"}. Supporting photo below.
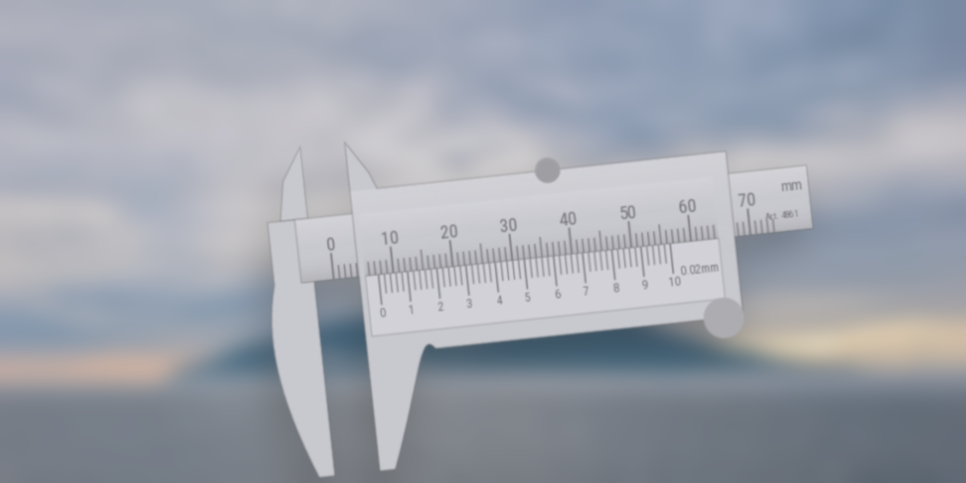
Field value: {"value": 7.5, "unit": "mm"}
